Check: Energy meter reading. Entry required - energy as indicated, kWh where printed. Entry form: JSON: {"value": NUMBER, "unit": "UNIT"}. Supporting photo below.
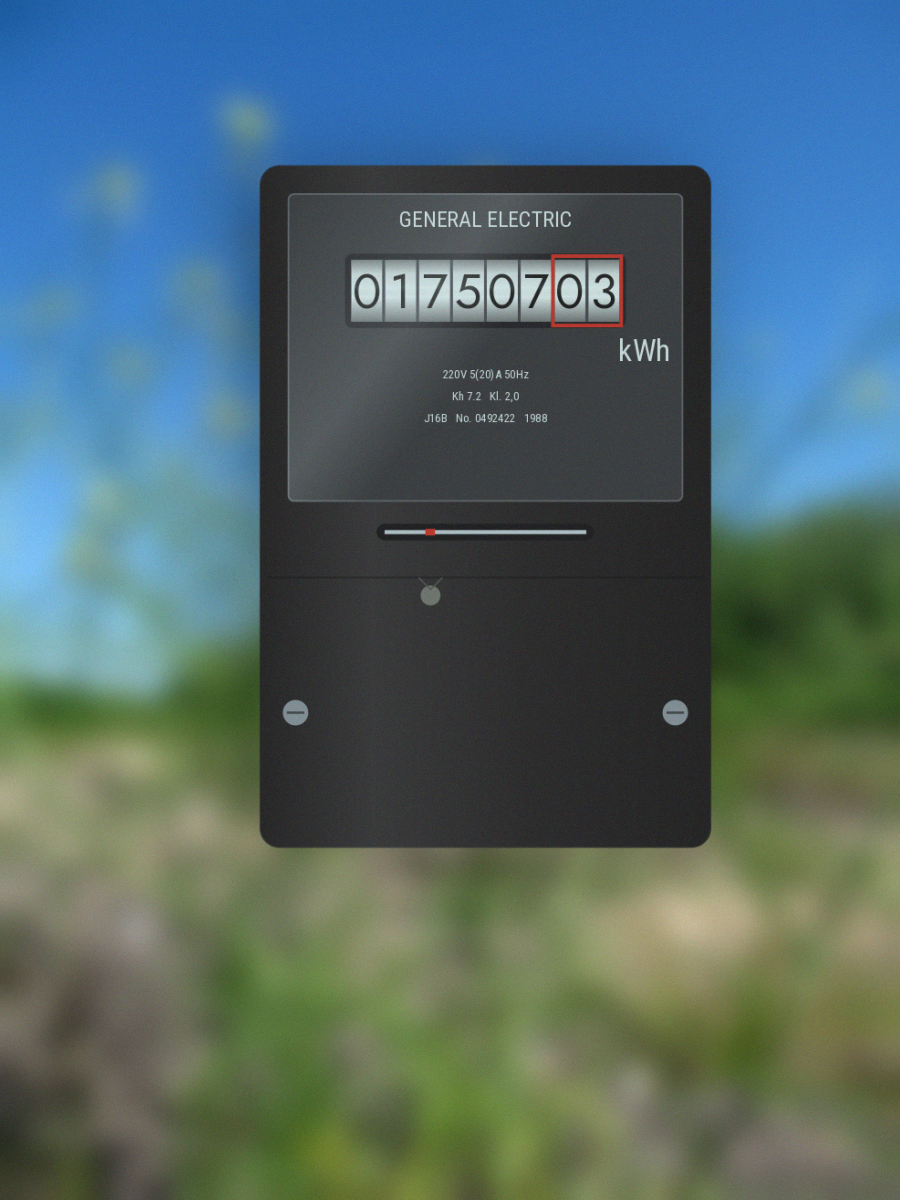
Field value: {"value": 17507.03, "unit": "kWh"}
